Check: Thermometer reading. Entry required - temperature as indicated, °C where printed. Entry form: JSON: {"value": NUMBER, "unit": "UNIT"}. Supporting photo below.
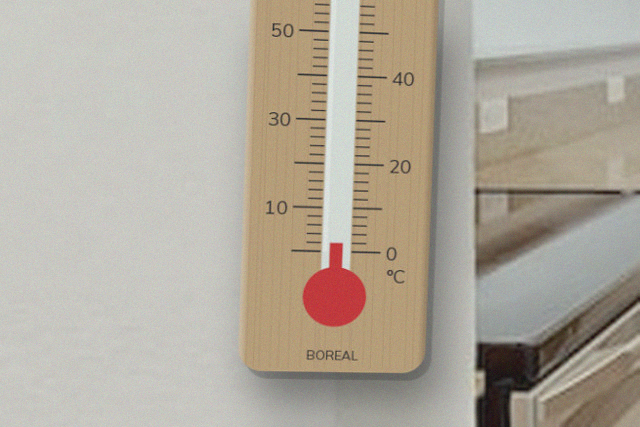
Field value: {"value": 2, "unit": "°C"}
